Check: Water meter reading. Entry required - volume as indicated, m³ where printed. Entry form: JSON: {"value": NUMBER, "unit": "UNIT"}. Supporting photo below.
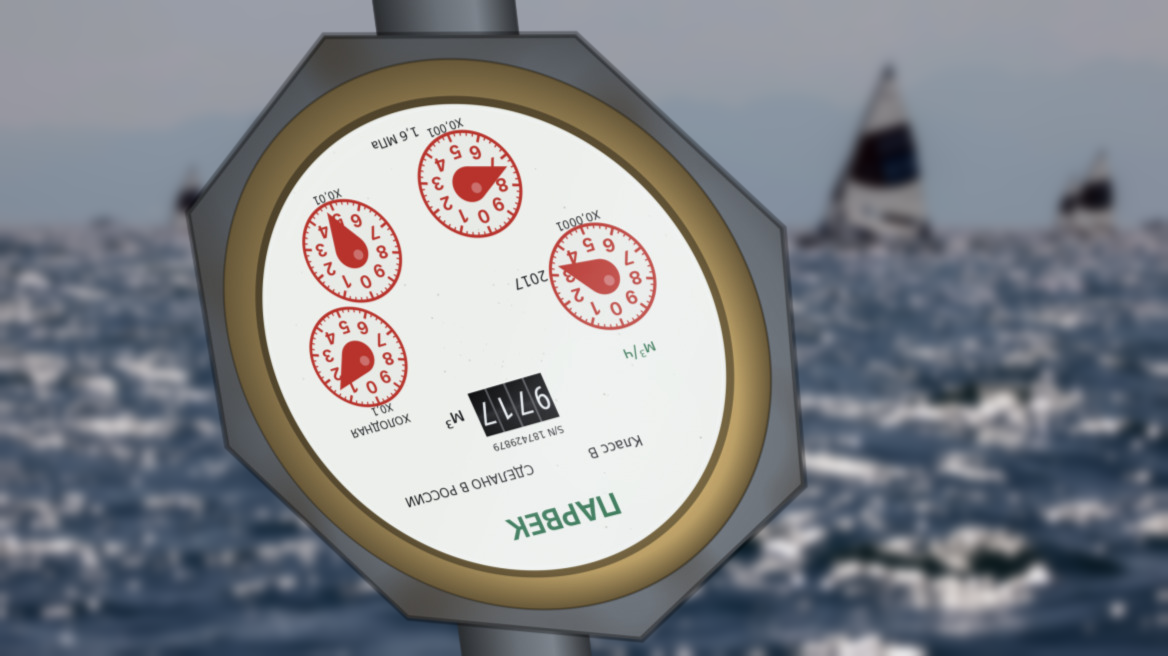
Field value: {"value": 9717.1473, "unit": "m³"}
